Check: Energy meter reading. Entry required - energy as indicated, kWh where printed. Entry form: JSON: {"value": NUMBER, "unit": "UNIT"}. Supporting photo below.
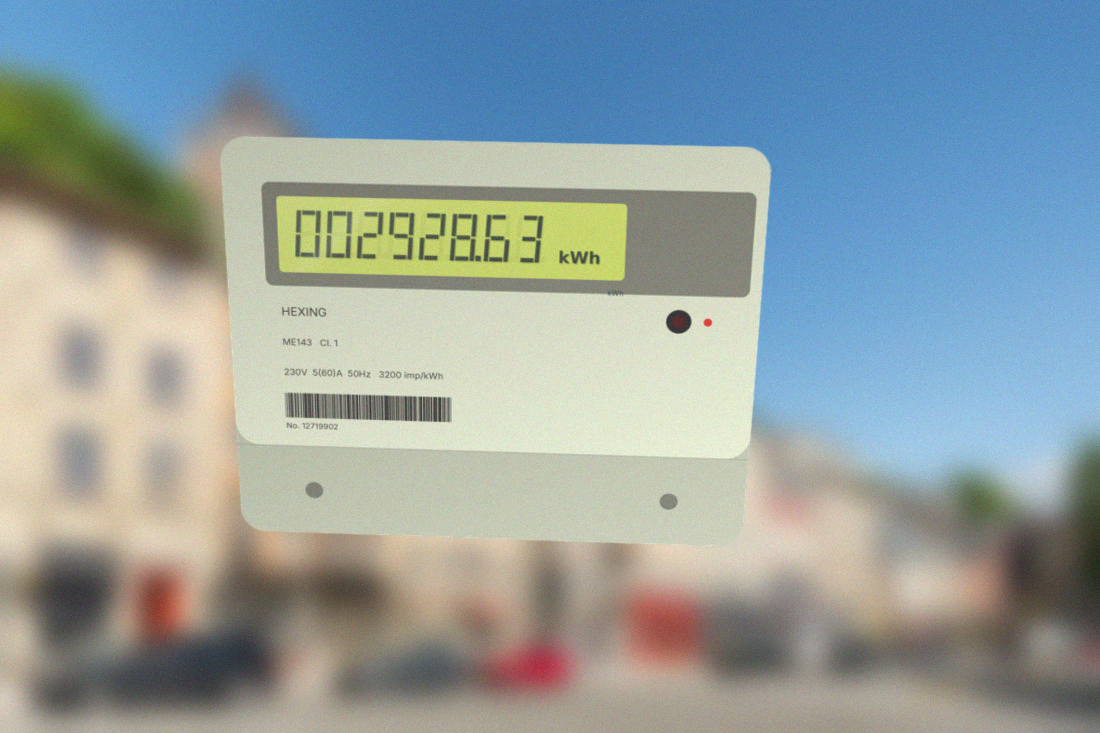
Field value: {"value": 2928.63, "unit": "kWh"}
